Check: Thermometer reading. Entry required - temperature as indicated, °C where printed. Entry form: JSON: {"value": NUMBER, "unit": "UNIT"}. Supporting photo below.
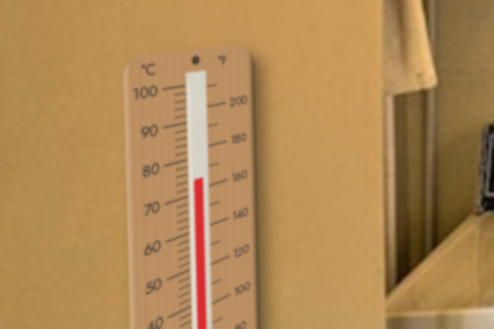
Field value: {"value": 74, "unit": "°C"}
